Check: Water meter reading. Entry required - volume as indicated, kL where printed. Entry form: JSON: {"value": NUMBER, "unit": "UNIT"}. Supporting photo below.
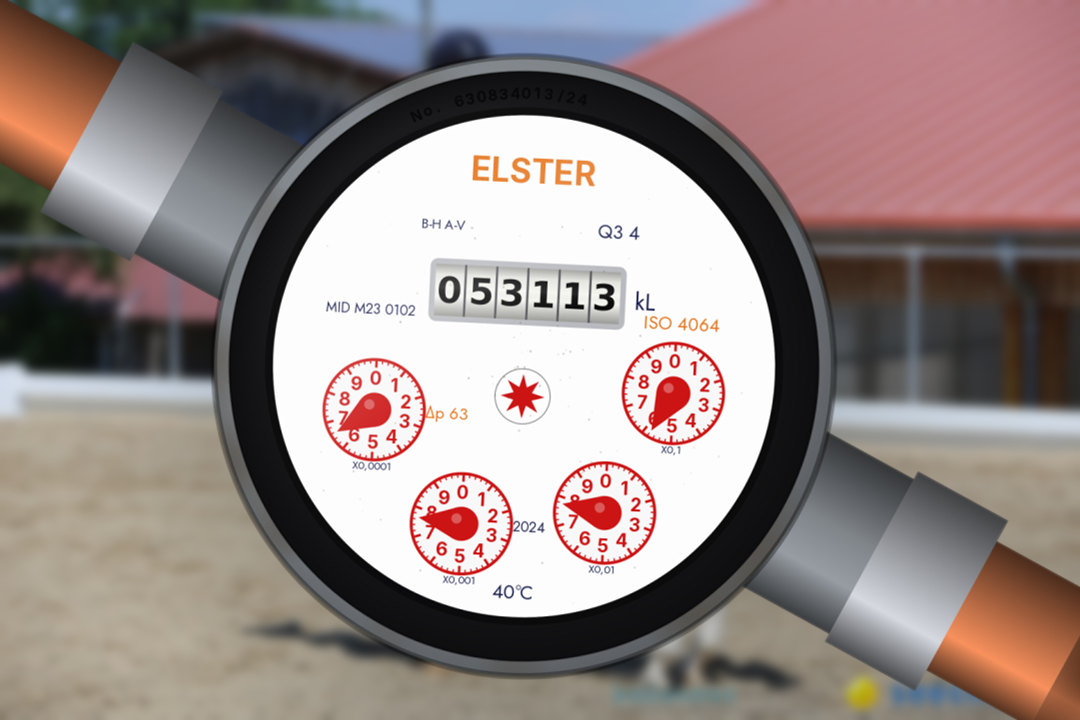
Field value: {"value": 53113.5776, "unit": "kL"}
